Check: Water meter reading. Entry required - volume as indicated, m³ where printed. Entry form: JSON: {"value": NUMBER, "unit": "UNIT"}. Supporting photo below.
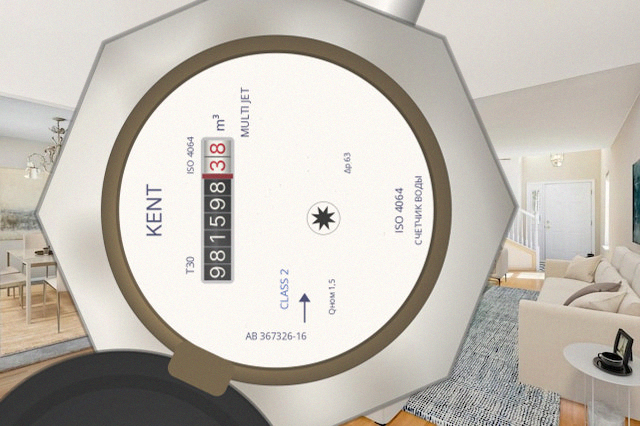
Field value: {"value": 981598.38, "unit": "m³"}
